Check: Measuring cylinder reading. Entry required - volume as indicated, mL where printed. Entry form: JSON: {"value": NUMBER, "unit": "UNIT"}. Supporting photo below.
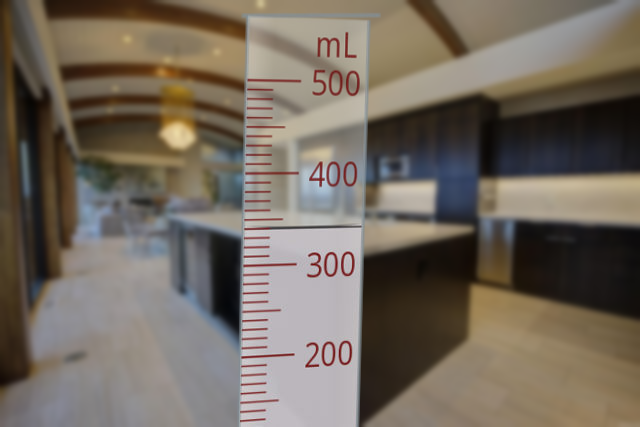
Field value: {"value": 340, "unit": "mL"}
